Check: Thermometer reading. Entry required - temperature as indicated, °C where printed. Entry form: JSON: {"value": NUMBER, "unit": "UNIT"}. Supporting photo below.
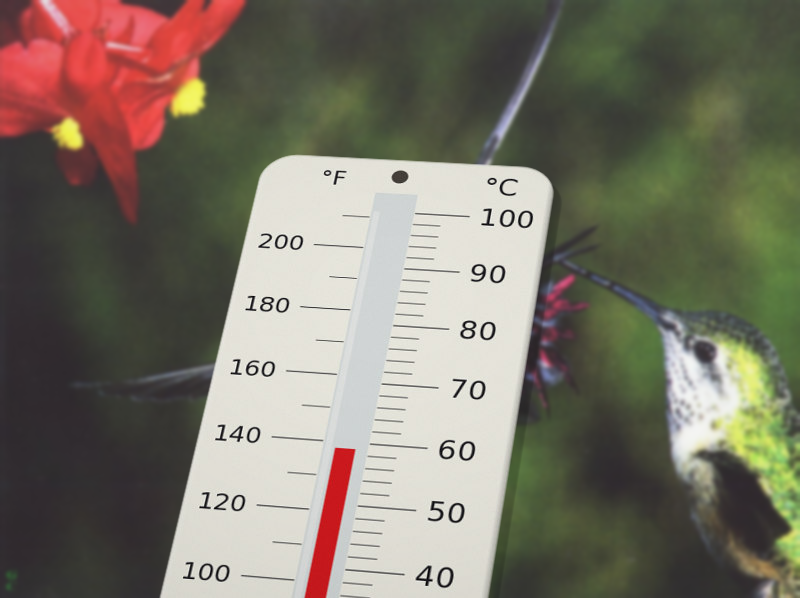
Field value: {"value": 59, "unit": "°C"}
